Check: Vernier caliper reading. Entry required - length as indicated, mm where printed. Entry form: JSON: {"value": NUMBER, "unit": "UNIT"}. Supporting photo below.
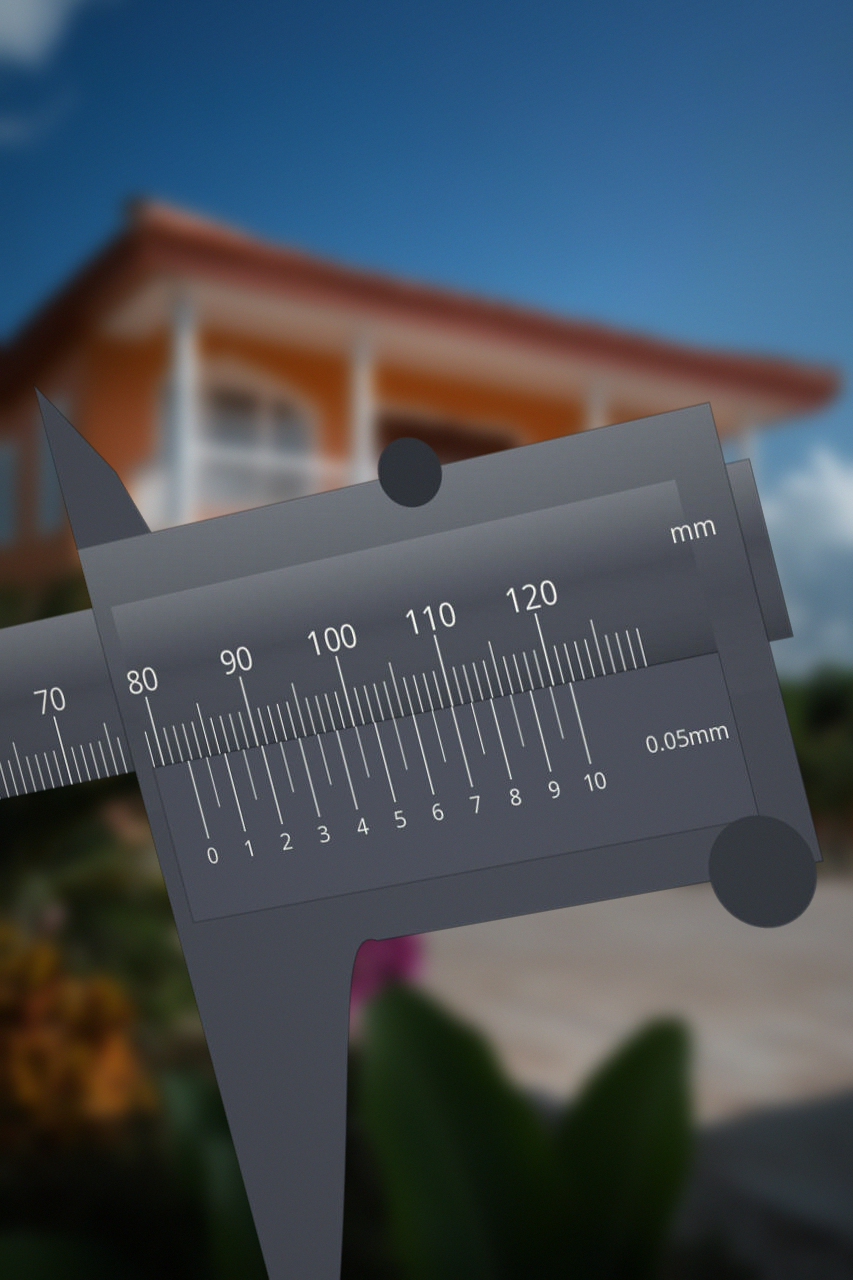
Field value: {"value": 82.6, "unit": "mm"}
